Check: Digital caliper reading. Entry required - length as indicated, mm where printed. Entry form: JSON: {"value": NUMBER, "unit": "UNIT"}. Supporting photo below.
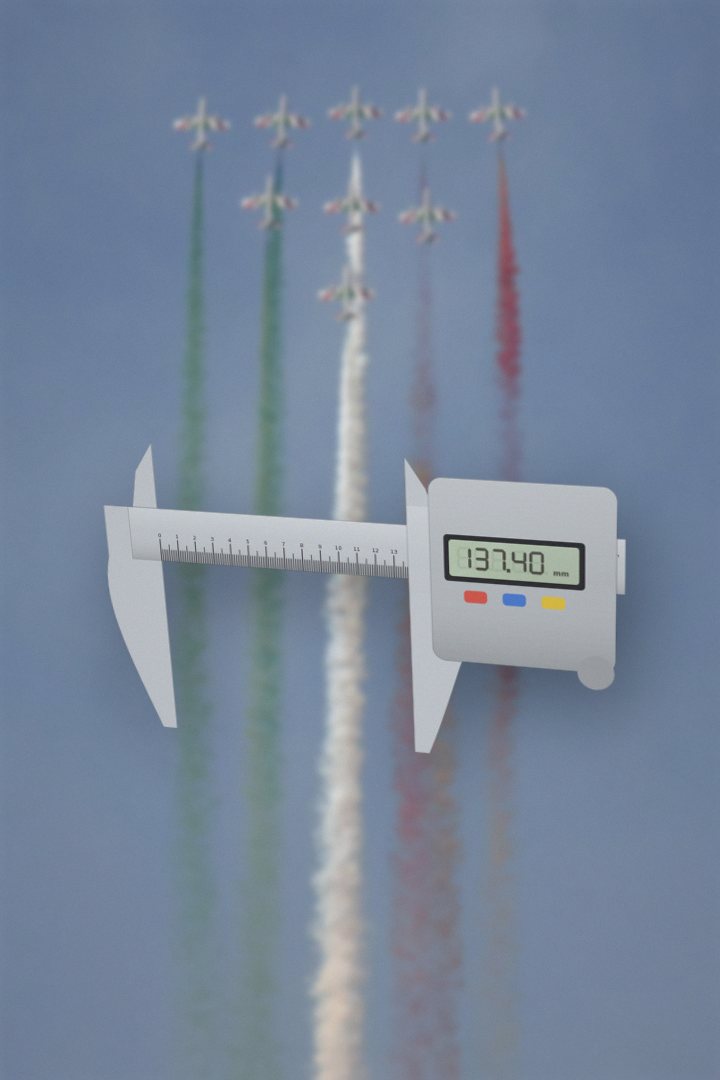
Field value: {"value": 137.40, "unit": "mm"}
